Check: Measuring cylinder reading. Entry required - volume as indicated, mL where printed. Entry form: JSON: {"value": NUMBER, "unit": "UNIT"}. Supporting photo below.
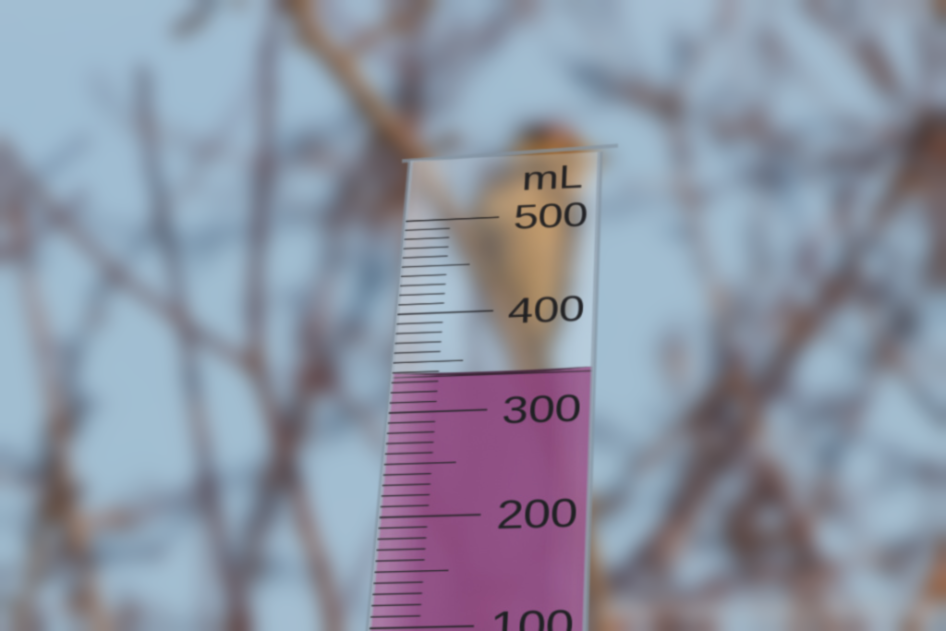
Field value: {"value": 335, "unit": "mL"}
